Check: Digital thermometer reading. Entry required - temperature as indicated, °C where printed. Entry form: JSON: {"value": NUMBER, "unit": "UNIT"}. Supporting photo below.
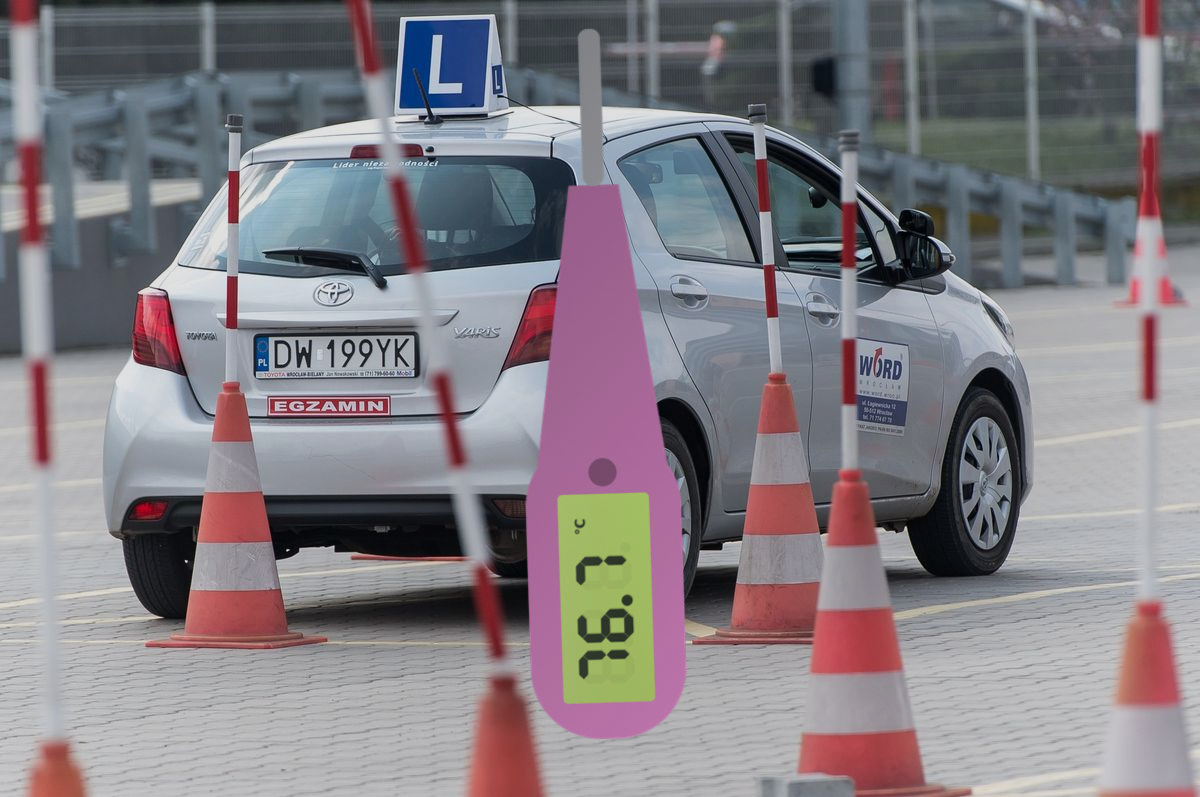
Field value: {"value": 76.7, "unit": "°C"}
